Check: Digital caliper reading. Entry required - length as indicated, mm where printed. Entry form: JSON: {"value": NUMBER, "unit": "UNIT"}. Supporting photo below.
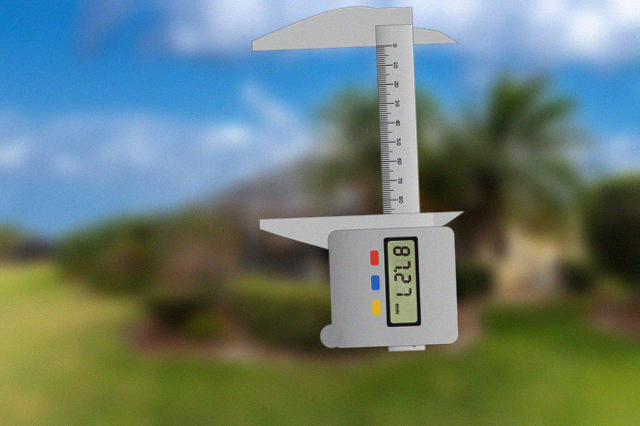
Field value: {"value": 87.27, "unit": "mm"}
